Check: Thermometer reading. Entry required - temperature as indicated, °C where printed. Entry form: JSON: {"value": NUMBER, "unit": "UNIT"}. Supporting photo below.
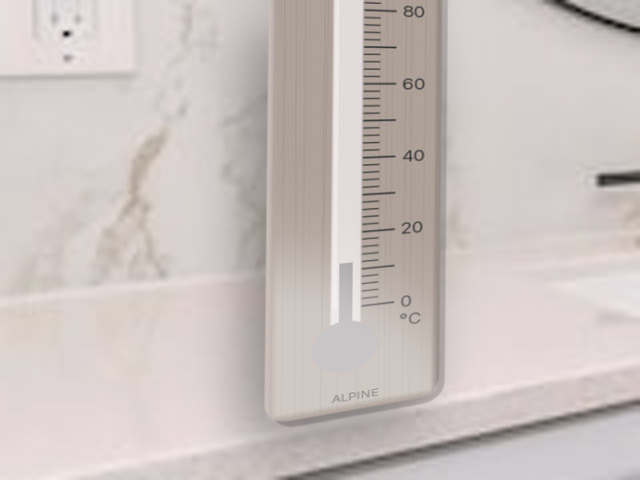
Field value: {"value": 12, "unit": "°C"}
